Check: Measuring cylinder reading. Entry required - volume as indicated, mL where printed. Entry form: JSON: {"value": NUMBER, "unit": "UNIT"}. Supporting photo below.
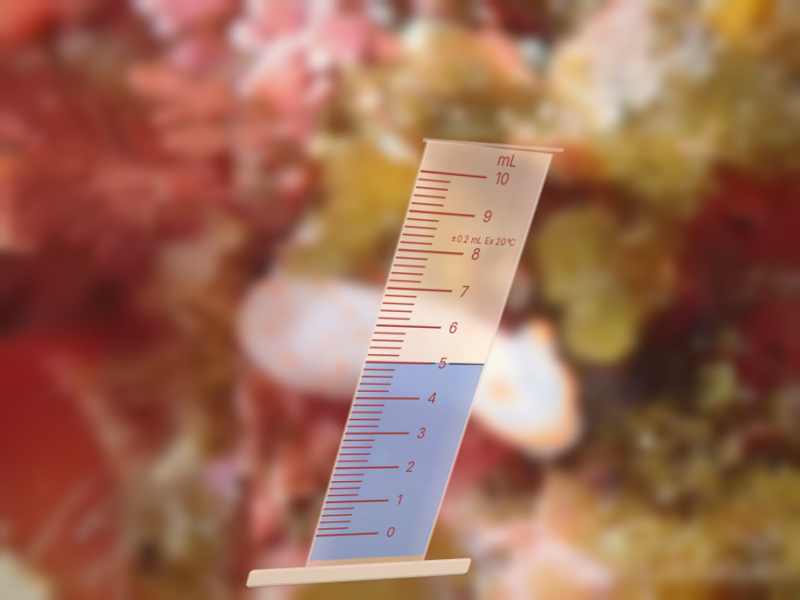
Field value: {"value": 5, "unit": "mL"}
